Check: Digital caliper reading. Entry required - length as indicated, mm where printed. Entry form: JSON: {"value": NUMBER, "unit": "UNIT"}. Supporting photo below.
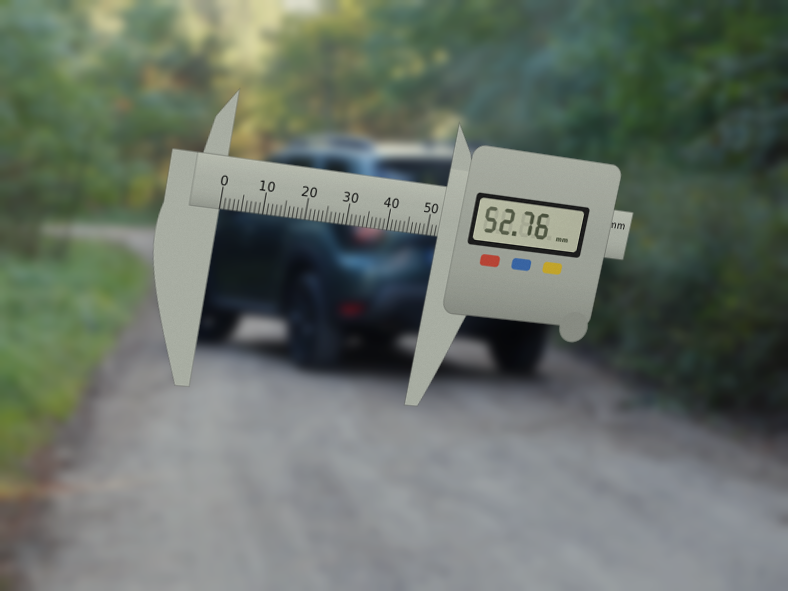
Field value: {"value": 52.76, "unit": "mm"}
